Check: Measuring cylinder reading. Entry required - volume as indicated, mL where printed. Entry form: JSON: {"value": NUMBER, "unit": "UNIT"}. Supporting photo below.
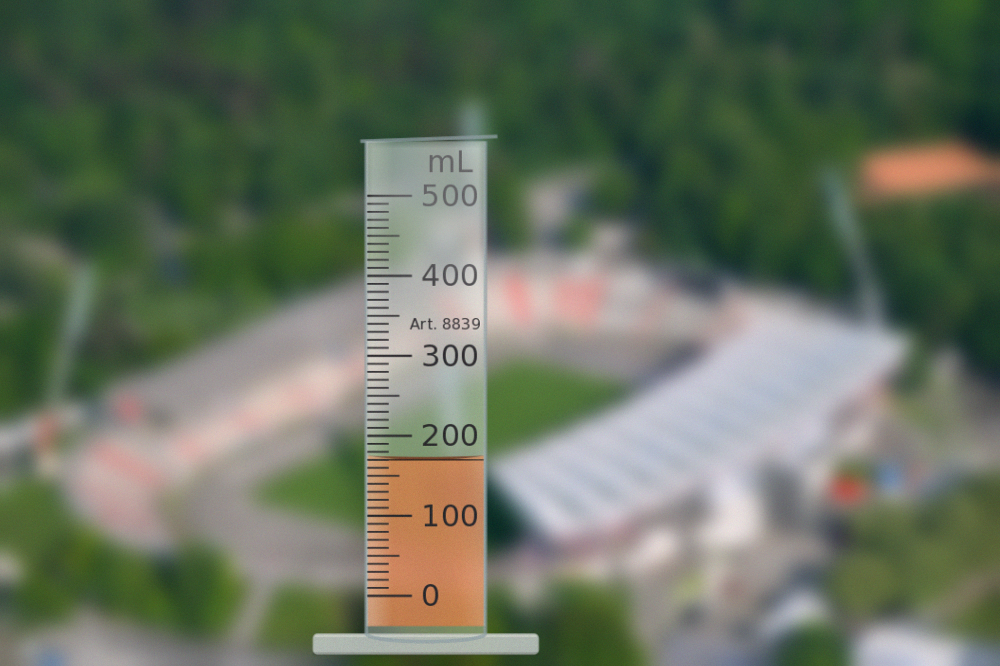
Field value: {"value": 170, "unit": "mL"}
